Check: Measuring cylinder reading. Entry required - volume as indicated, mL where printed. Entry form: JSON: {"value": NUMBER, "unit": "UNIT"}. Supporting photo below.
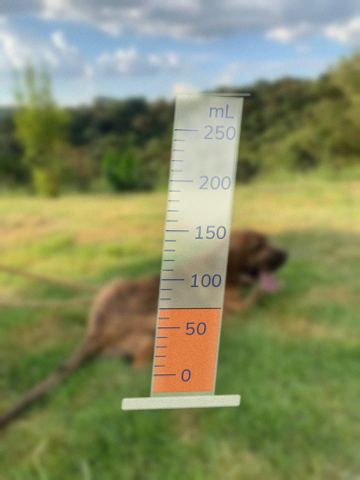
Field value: {"value": 70, "unit": "mL"}
